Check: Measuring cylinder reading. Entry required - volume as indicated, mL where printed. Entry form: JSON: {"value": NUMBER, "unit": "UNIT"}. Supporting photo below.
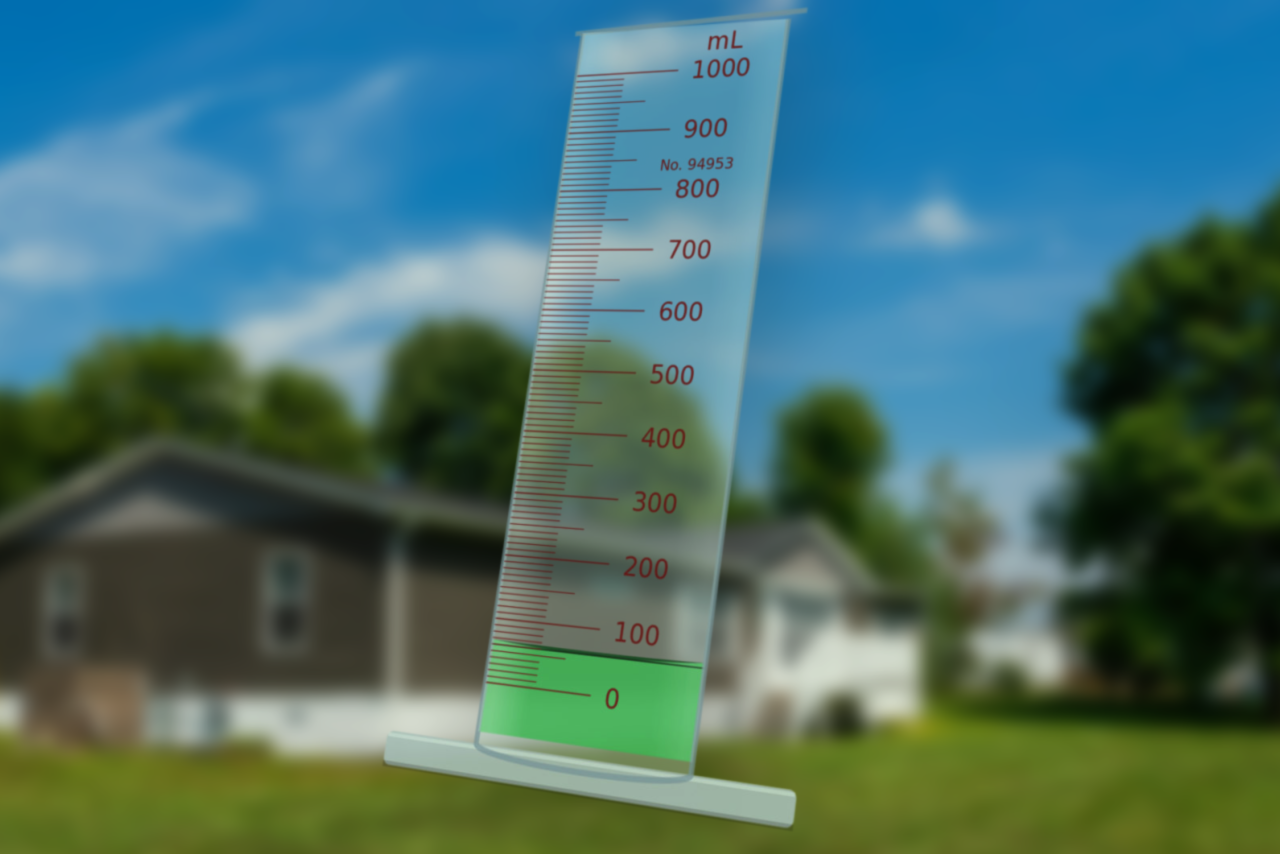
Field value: {"value": 60, "unit": "mL"}
